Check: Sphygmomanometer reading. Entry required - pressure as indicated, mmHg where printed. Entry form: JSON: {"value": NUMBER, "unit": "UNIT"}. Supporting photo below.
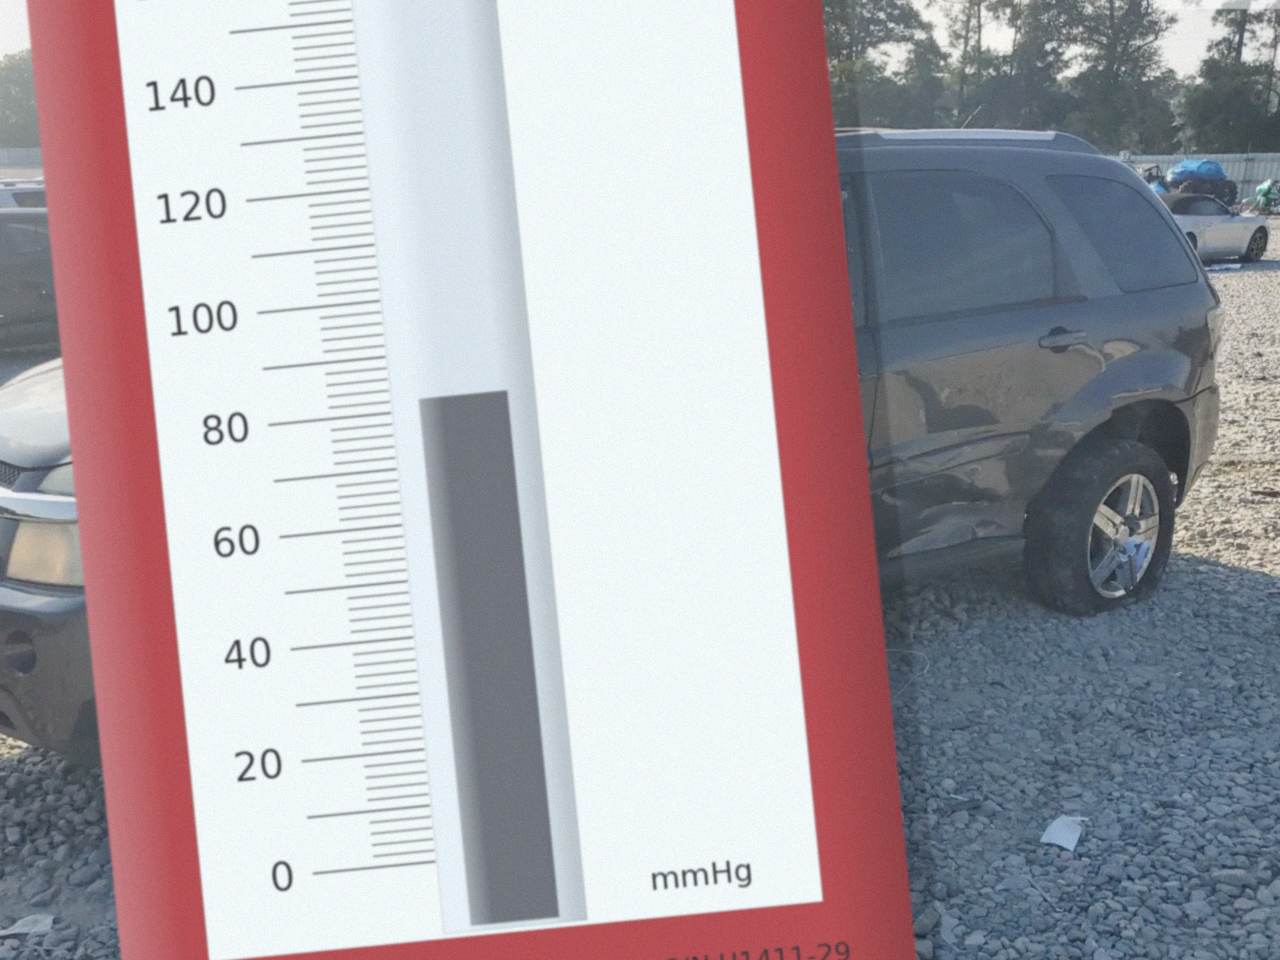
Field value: {"value": 82, "unit": "mmHg"}
